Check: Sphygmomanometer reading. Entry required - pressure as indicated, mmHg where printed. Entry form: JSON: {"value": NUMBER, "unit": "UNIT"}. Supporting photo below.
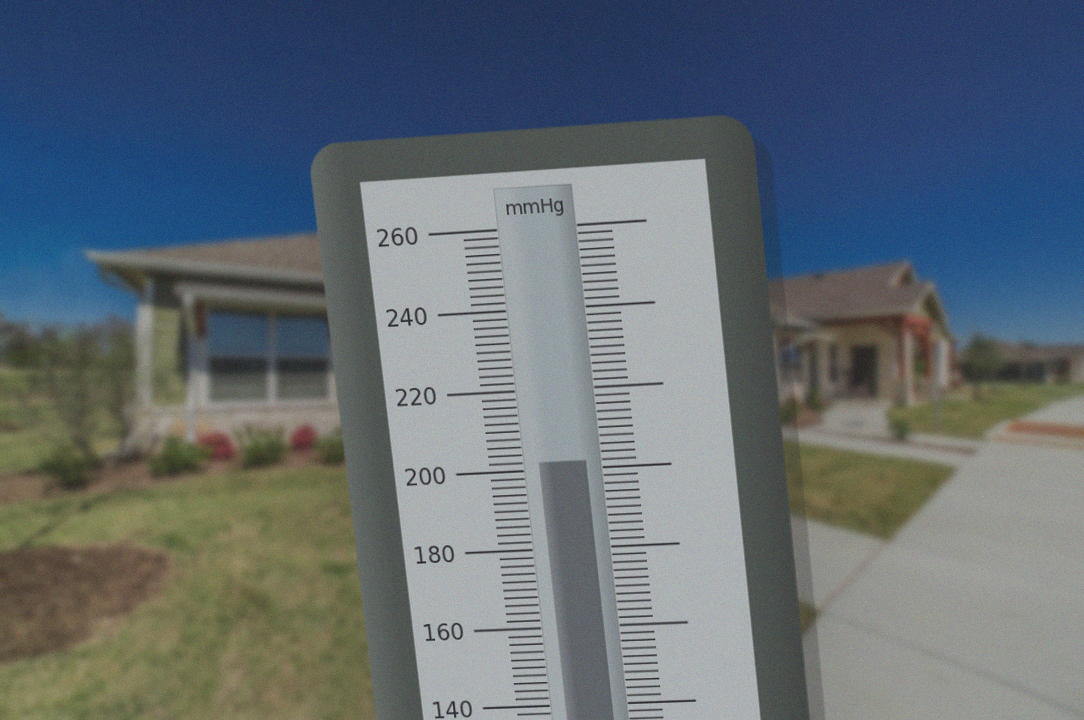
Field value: {"value": 202, "unit": "mmHg"}
